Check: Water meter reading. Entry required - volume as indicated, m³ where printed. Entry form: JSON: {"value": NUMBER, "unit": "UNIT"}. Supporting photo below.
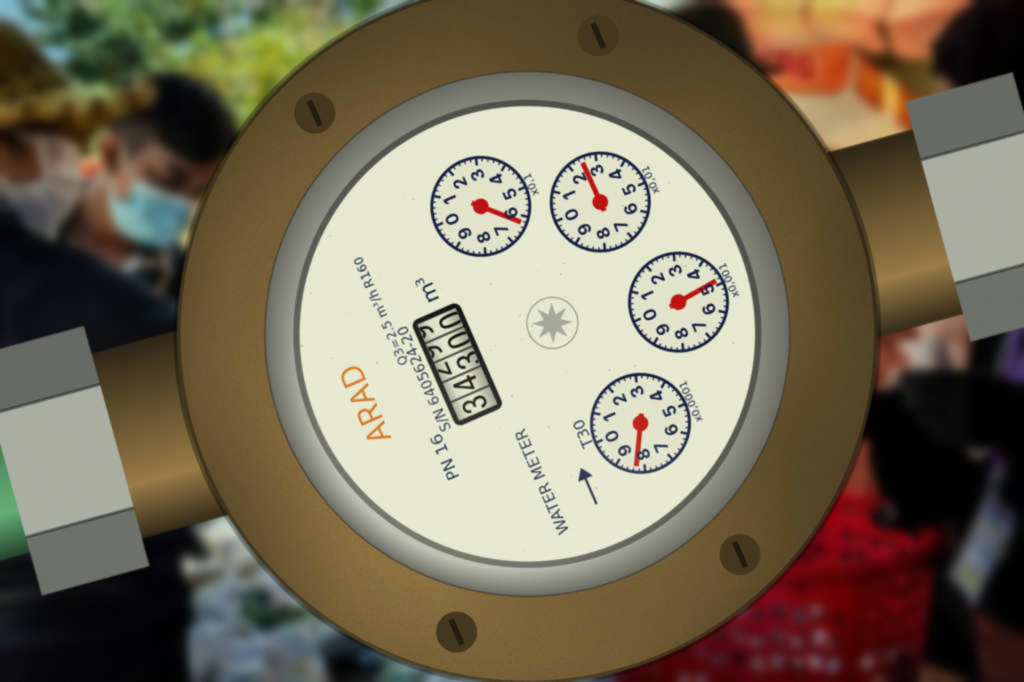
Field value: {"value": 34299.6248, "unit": "m³"}
